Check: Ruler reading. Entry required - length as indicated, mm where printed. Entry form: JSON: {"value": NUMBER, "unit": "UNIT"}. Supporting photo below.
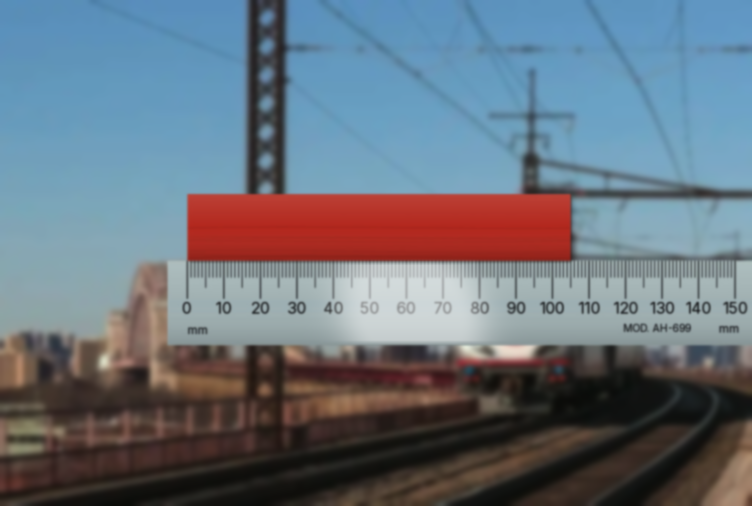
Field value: {"value": 105, "unit": "mm"}
